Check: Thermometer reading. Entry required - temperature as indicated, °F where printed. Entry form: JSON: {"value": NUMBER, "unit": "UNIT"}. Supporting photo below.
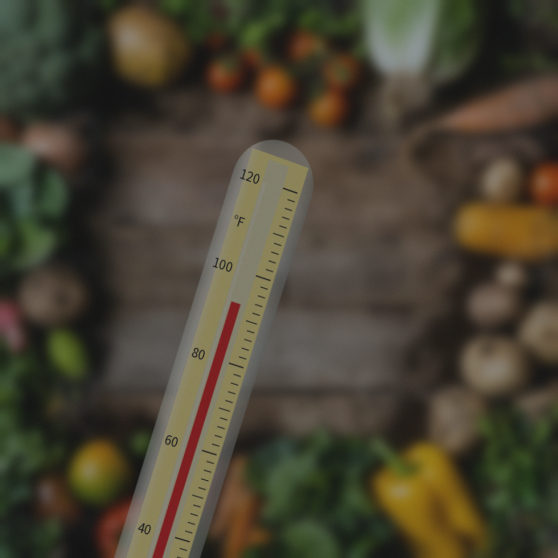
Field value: {"value": 93, "unit": "°F"}
